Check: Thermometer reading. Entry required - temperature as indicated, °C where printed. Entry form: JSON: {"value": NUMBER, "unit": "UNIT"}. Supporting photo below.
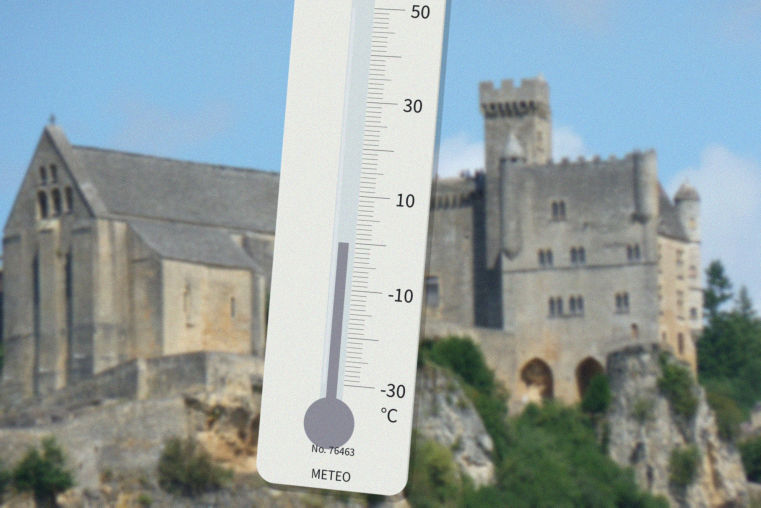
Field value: {"value": 0, "unit": "°C"}
